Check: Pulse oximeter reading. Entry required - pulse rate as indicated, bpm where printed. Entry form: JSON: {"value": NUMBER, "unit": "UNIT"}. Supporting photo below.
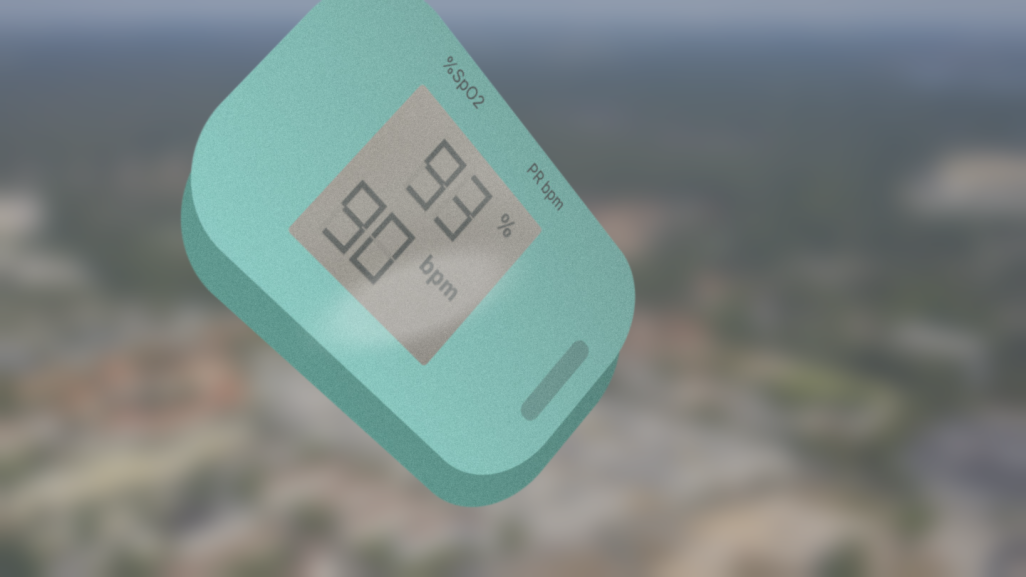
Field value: {"value": 90, "unit": "bpm"}
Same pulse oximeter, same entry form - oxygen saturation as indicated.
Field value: {"value": 93, "unit": "%"}
